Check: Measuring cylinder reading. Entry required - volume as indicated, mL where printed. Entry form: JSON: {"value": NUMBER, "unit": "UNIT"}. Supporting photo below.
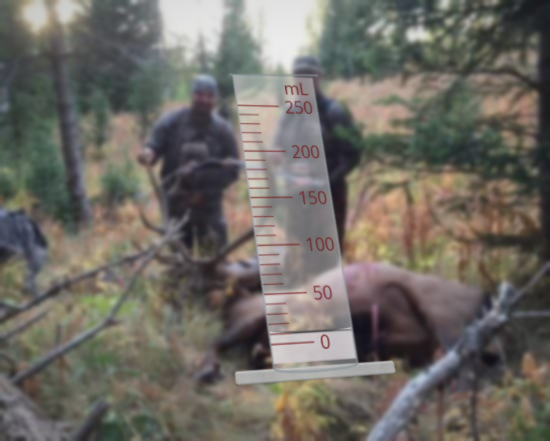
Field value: {"value": 10, "unit": "mL"}
